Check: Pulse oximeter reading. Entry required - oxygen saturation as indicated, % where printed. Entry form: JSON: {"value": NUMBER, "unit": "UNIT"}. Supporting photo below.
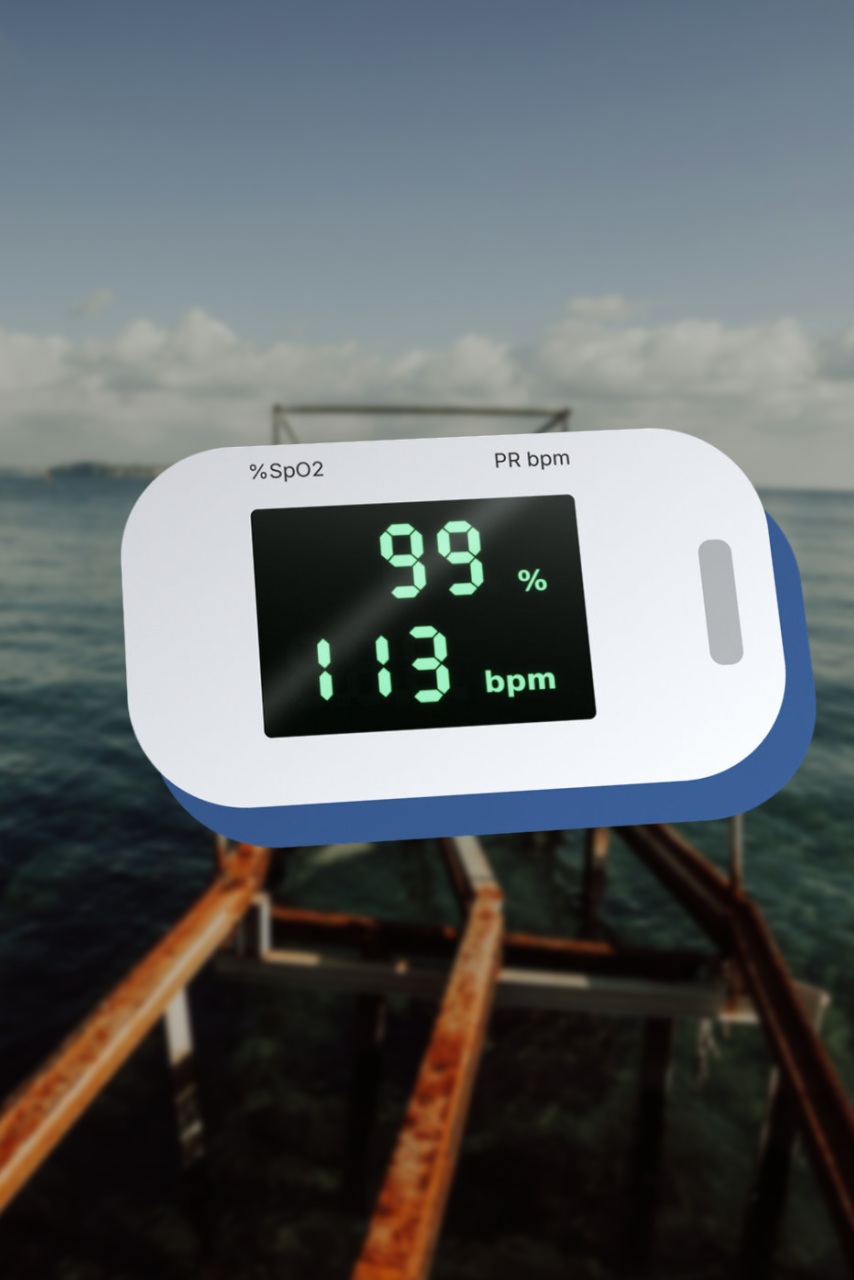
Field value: {"value": 99, "unit": "%"}
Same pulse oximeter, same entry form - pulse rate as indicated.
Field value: {"value": 113, "unit": "bpm"}
